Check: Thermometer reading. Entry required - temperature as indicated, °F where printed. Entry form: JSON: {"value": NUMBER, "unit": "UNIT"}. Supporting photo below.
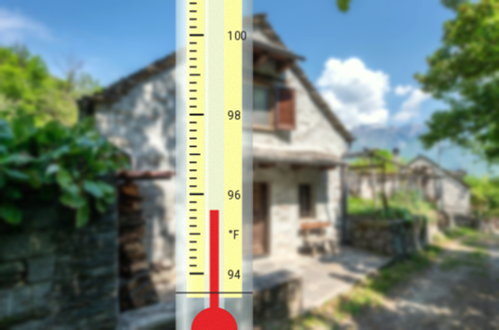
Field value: {"value": 95.6, "unit": "°F"}
